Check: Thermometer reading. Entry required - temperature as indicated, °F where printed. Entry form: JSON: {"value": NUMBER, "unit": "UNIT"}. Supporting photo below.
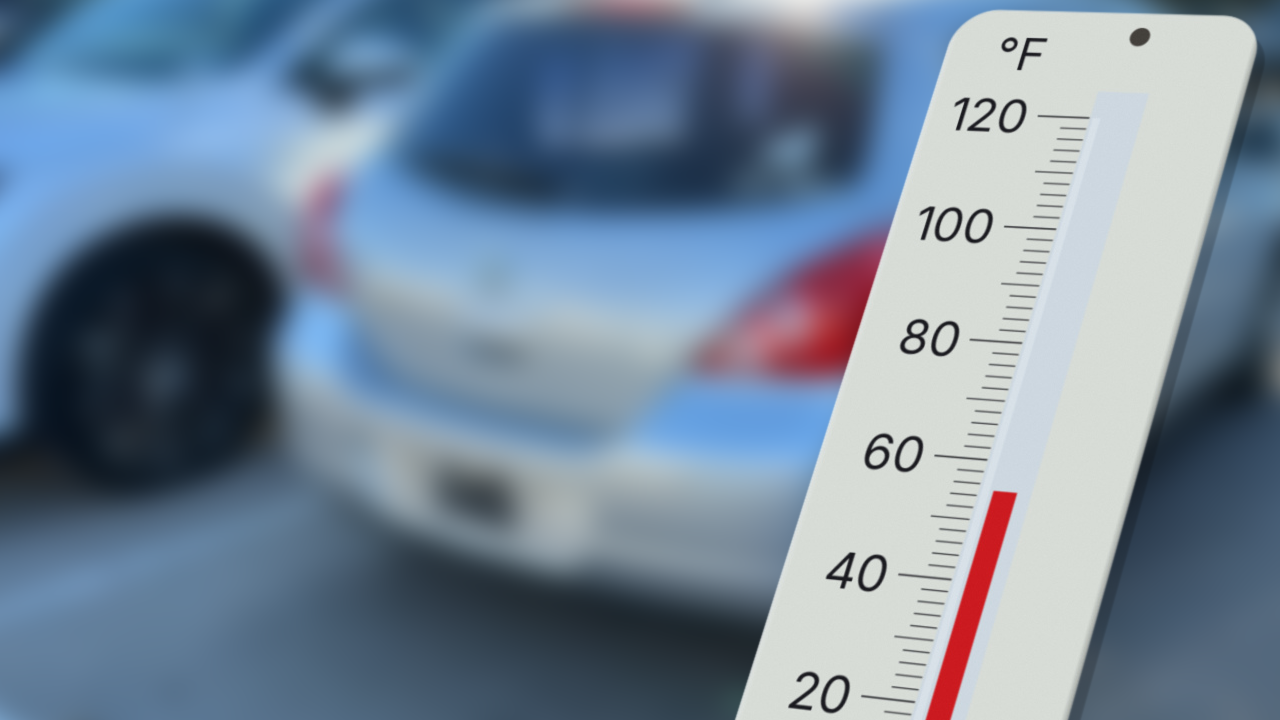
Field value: {"value": 55, "unit": "°F"}
